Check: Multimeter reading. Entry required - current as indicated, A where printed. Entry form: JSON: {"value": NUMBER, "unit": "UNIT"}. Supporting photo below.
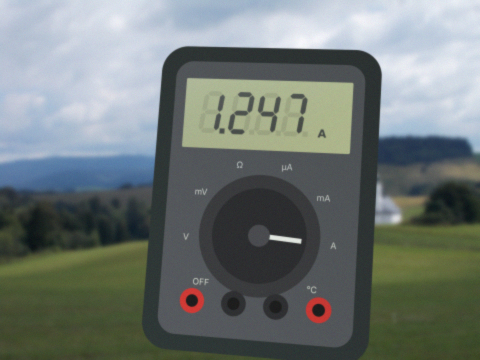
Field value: {"value": 1.247, "unit": "A"}
